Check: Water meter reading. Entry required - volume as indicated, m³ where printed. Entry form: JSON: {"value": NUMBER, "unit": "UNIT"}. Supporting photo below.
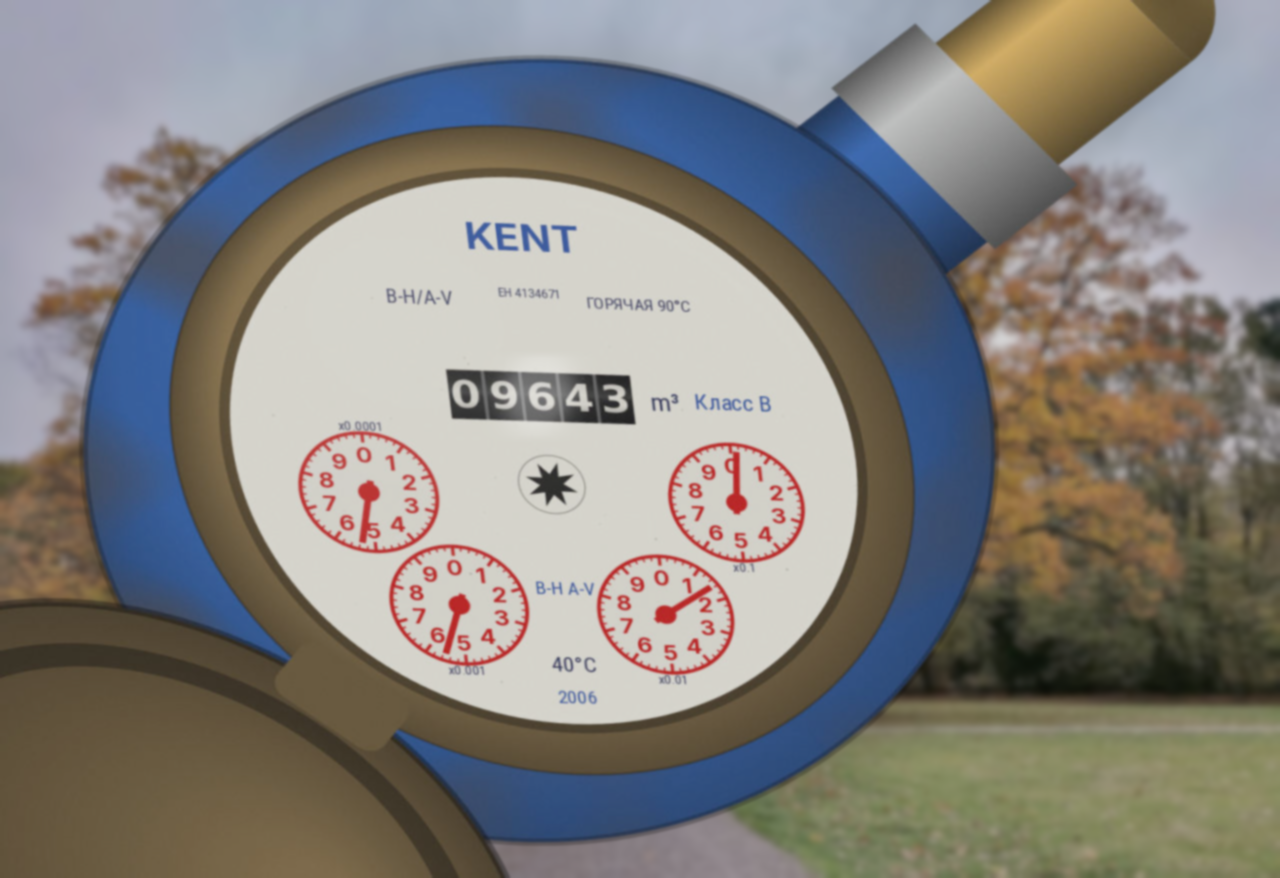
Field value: {"value": 9643.0155, "unit": "m³"}
